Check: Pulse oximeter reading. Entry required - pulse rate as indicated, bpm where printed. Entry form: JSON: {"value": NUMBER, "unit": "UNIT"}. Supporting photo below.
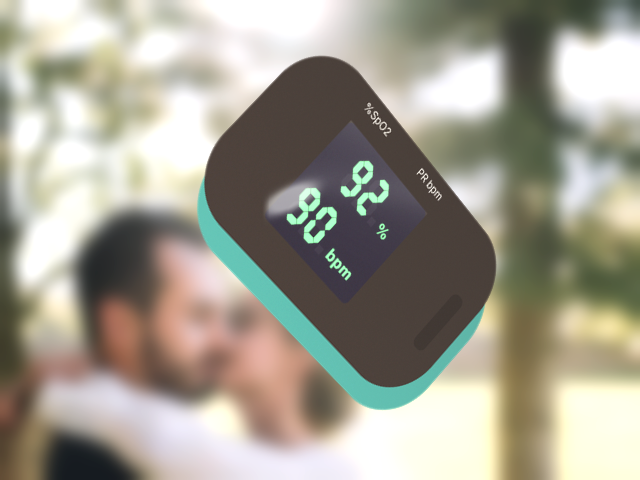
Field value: {"value": 90, "unit": "bpm"}
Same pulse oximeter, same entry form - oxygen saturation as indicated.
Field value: {"value": 92, "unit": "%"}
